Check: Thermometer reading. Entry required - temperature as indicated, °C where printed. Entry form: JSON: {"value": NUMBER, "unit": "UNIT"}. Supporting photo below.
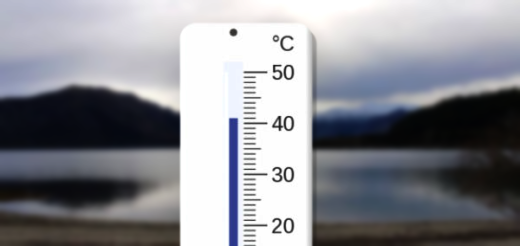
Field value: {"value": 41, "unit": "°C"}
